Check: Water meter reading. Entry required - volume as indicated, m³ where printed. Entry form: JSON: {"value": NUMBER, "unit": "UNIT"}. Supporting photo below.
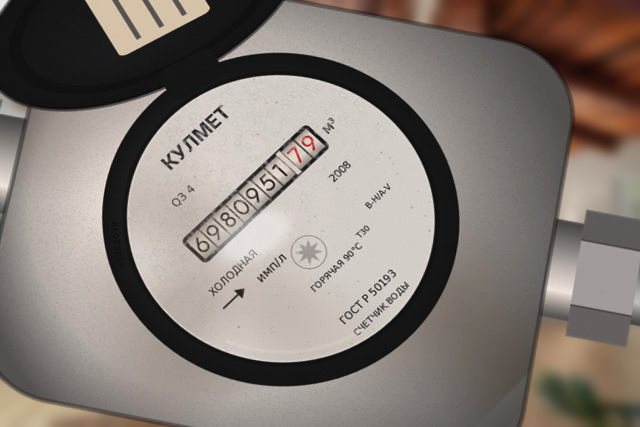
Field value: {"value": 6980951.79, "unit": "m³"}
